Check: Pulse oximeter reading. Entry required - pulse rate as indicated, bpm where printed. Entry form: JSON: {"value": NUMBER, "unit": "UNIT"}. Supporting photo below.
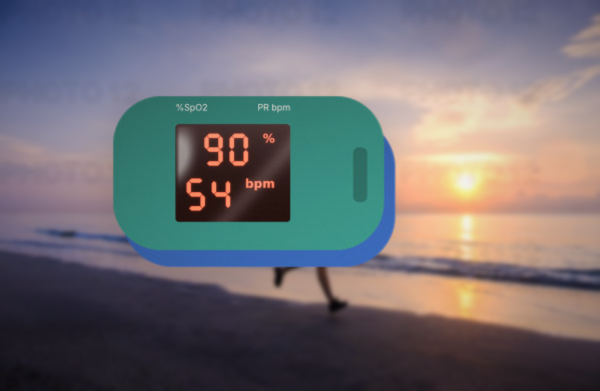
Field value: {"value": 54, "unit": "bpm"}
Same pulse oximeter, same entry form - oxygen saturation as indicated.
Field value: {"value": 90, "unit": "%"}
